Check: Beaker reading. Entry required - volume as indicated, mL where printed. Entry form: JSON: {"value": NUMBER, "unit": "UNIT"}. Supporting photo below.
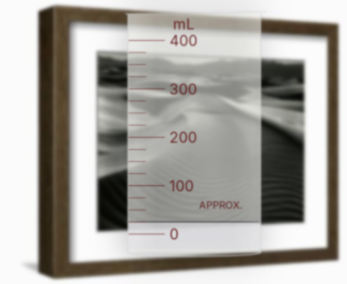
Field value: {"value": 25, "unit": "mL"}
